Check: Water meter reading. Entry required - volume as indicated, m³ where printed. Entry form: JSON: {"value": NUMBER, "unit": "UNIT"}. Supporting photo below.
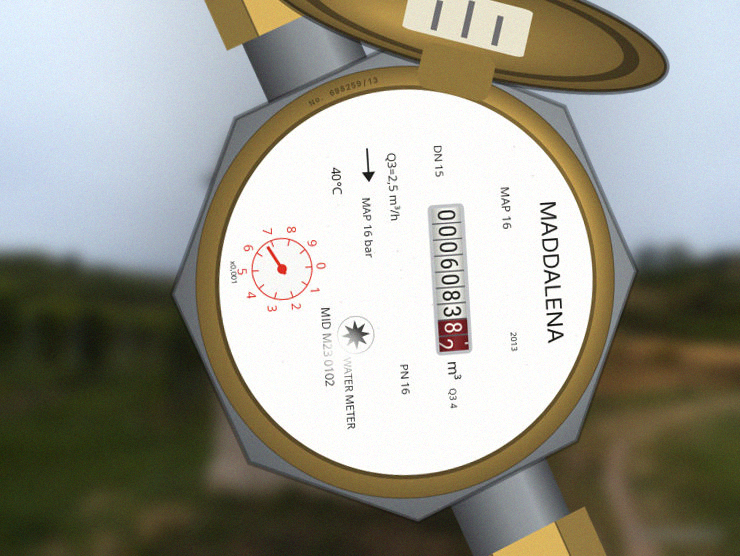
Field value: {"value": 6083.816, "unit": "m³"}
